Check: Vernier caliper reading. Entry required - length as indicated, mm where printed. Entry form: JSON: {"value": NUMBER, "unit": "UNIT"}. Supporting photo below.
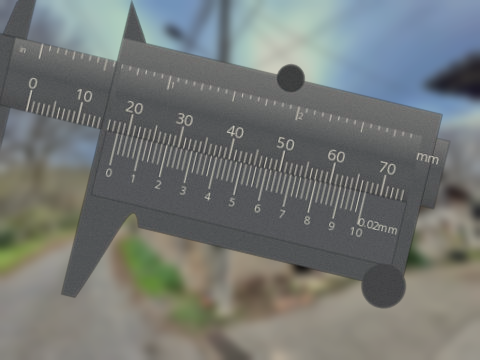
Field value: {"value": 18.0, "unit": "mm"}
